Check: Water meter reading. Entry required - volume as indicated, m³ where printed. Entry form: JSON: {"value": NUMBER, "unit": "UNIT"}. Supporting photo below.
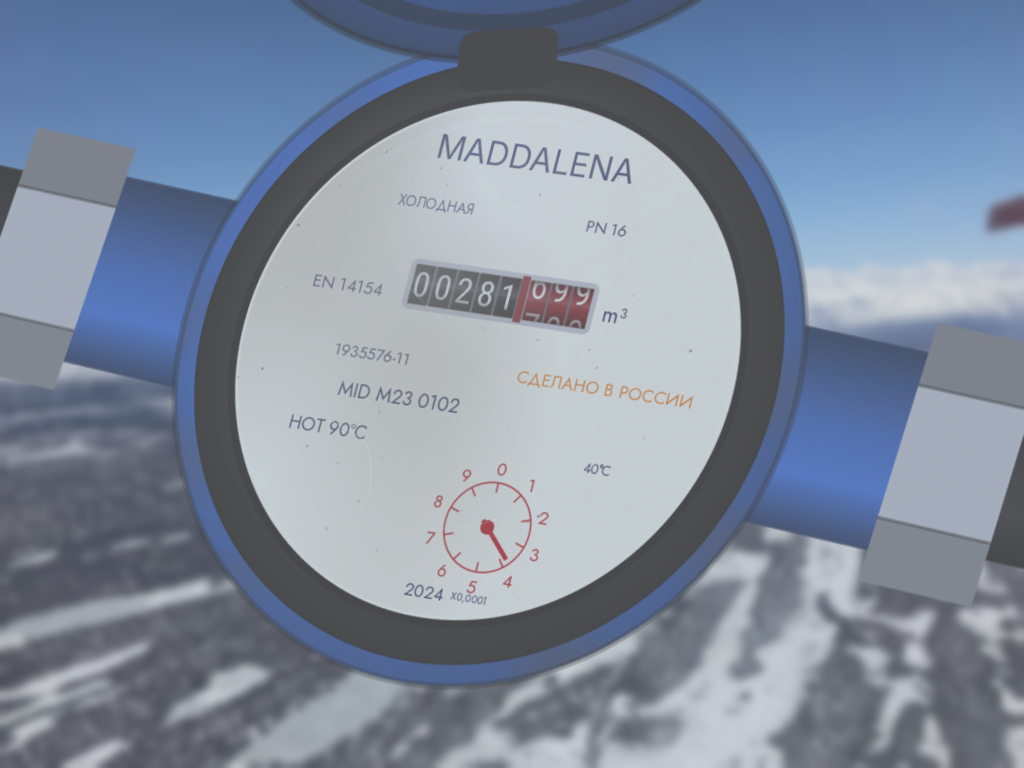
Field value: {"value": 281.6993, "unit": "m³"}
